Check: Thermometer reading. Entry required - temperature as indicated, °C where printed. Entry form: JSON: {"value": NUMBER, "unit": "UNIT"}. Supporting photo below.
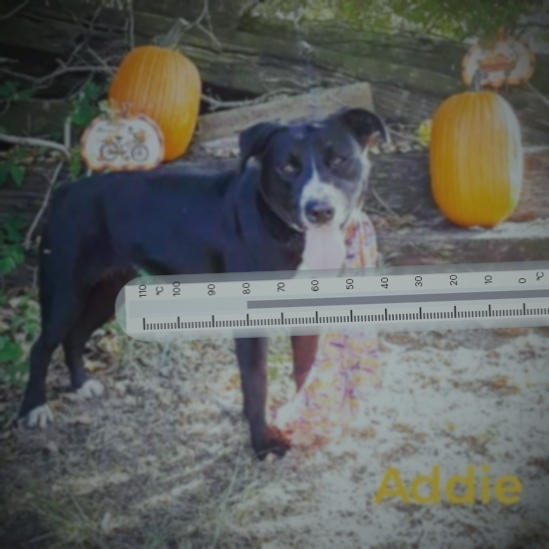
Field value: {"value": 80, "unit": "°C"}
